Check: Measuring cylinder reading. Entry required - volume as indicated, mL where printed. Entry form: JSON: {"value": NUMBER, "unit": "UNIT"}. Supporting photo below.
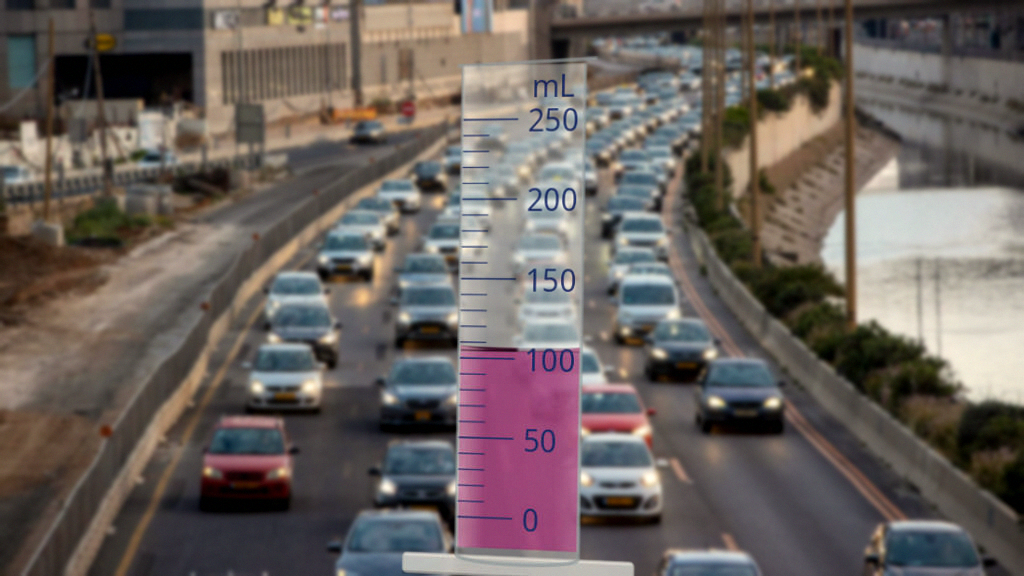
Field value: {"value": 105, "unit": "mL"}
